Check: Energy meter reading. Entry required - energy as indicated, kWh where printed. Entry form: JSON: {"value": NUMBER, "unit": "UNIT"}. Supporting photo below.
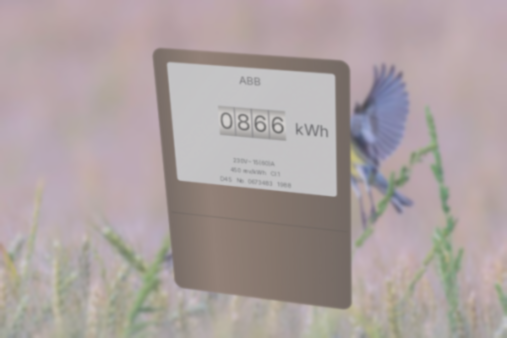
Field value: {"value": 866, "unit": "kWh"}
